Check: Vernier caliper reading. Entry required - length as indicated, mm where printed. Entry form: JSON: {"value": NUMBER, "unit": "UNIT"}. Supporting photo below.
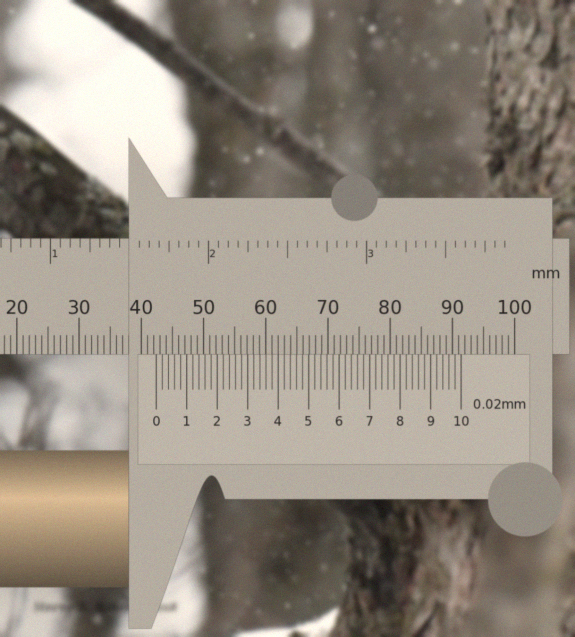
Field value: {"value": 42.4, "unit": "mm"}
